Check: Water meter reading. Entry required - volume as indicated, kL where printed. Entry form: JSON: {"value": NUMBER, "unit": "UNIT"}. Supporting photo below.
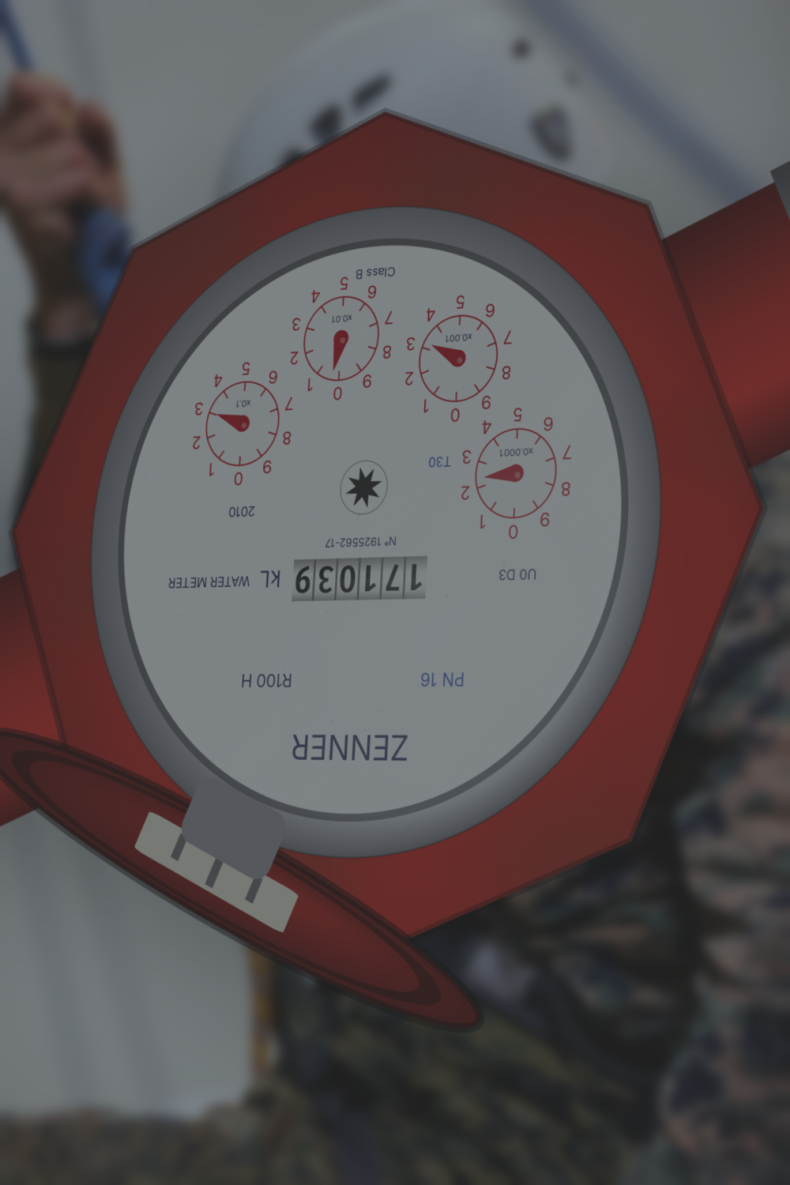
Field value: {"value": 171039.3032, "unit": "kL"}
